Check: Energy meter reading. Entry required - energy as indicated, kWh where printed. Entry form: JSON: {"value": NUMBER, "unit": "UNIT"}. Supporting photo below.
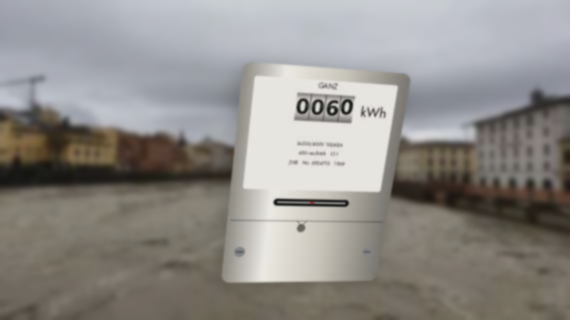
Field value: {"value": 60, "unit": "kWh"}
